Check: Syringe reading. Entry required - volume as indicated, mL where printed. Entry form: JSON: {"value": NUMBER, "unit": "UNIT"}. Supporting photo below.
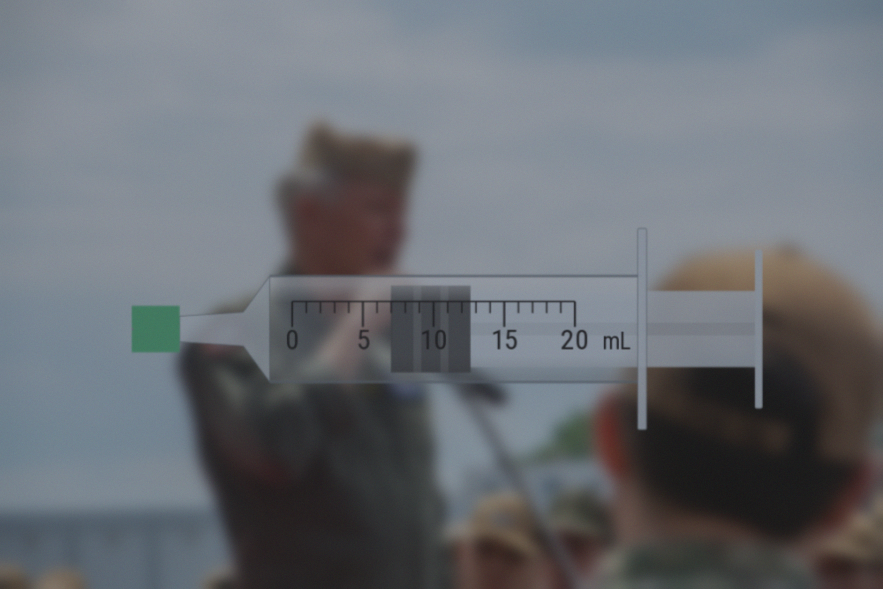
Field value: {"value": 7, "unit": "mL"}
